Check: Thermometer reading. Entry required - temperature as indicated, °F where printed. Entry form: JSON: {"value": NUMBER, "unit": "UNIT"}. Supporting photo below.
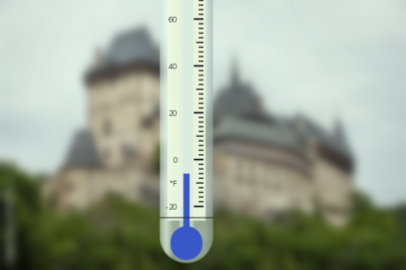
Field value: {"value": -6, "unit": "°F"}
